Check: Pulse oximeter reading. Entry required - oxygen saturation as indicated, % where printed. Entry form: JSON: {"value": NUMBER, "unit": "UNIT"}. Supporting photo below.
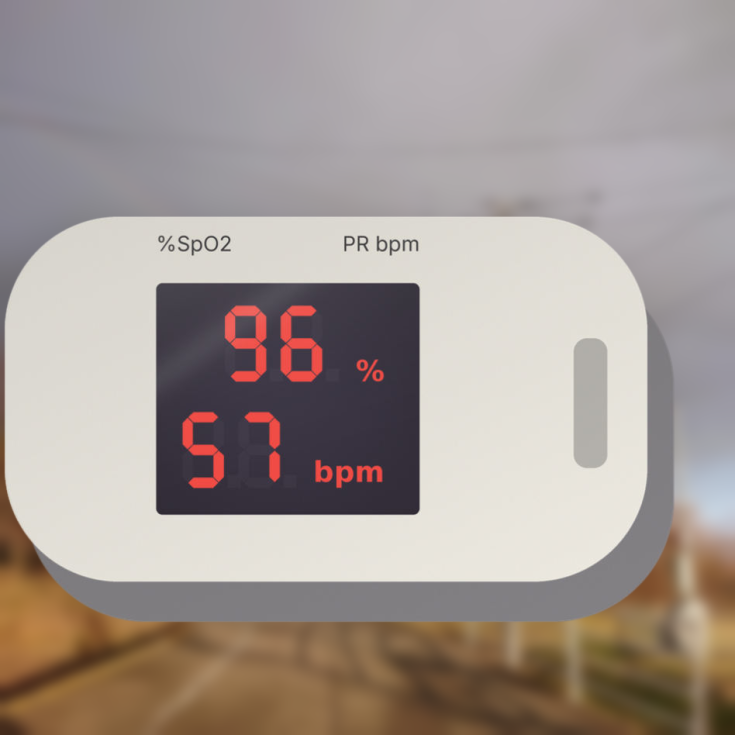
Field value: {"value": 96, "unit": "%"}
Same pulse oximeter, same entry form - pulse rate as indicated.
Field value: {"value": 57, "unit": "bpm"}
